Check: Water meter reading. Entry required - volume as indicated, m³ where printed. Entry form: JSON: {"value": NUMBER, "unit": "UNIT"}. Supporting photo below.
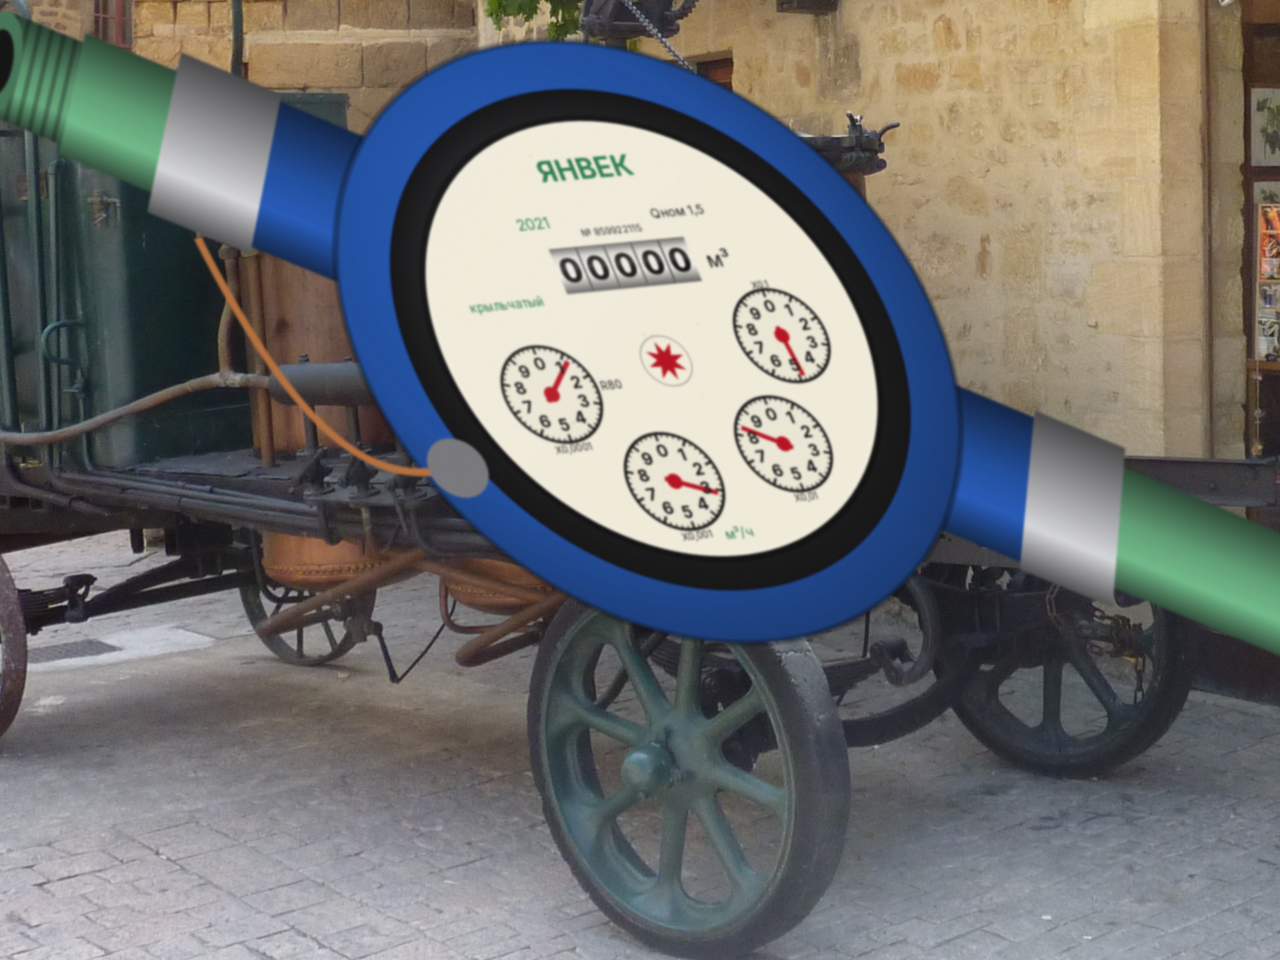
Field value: {"value": 0.4831, "unit": "m³"}
